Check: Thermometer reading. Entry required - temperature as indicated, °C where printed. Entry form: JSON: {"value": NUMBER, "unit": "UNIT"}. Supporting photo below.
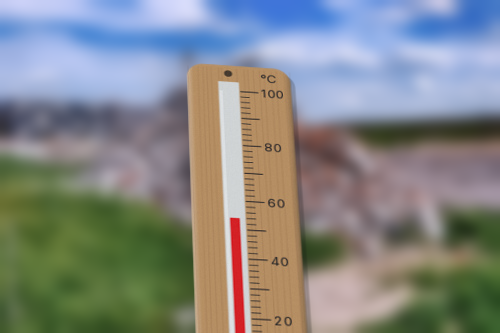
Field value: {"value": 54, "unit": "°C"}
